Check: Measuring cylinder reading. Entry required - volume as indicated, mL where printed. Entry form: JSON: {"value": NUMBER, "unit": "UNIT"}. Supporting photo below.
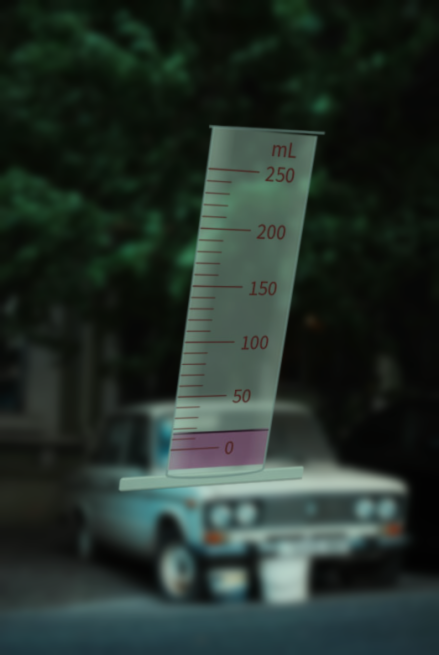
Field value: {"value": 15, "unit": "mL"}
